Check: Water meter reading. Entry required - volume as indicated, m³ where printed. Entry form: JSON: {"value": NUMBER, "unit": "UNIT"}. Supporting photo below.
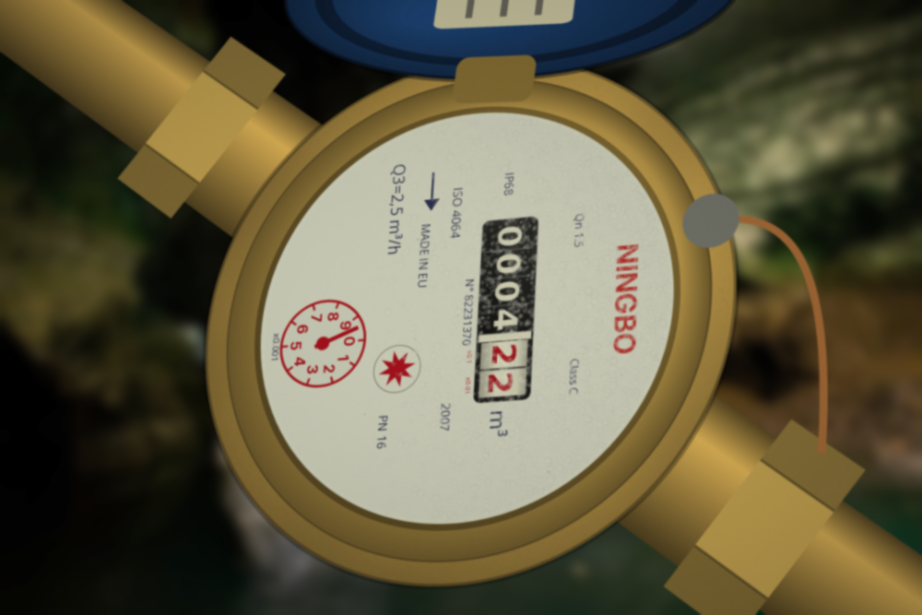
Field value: {"value": 4.219, "unit": "m³"}
